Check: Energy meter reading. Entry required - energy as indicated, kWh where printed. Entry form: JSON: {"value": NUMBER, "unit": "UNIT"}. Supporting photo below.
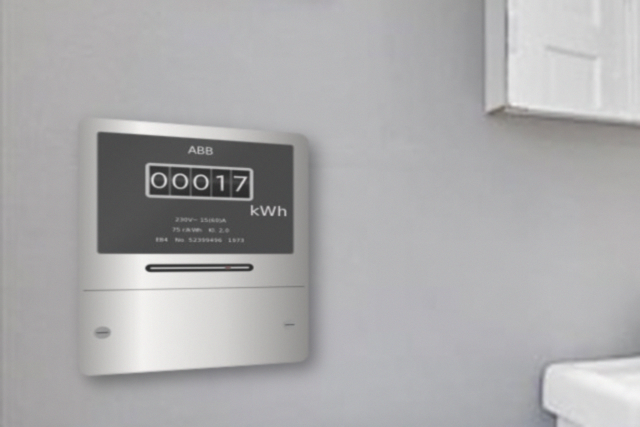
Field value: {"value": 17, "unit": "kWh"}
